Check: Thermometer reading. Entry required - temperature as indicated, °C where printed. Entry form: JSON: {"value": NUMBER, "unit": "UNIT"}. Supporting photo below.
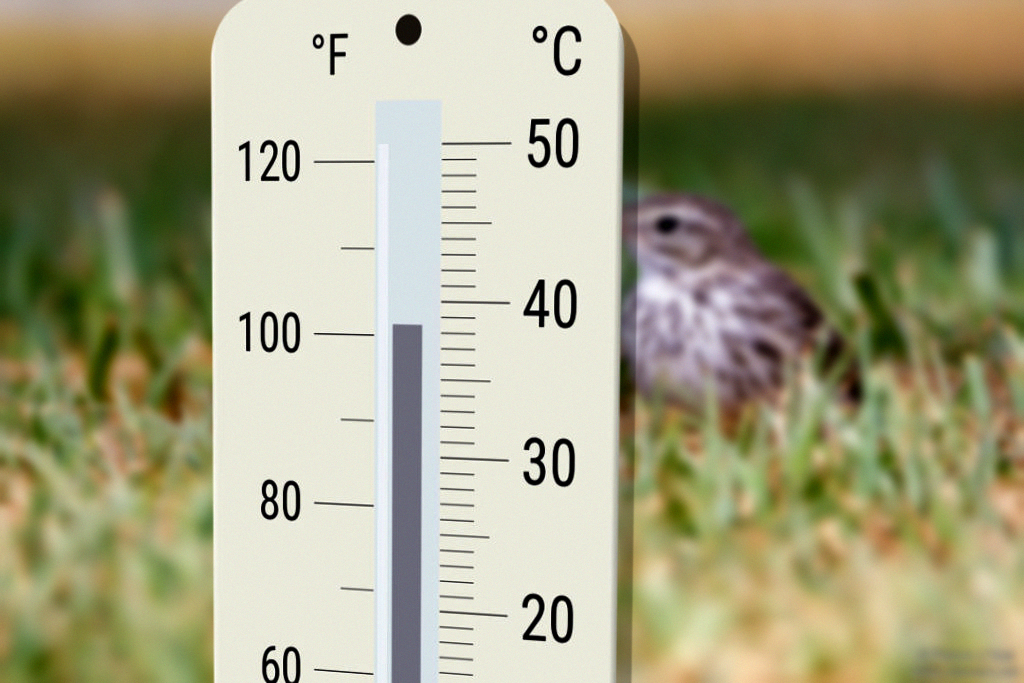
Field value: {"value": 38.5, "unit": "°C"}
